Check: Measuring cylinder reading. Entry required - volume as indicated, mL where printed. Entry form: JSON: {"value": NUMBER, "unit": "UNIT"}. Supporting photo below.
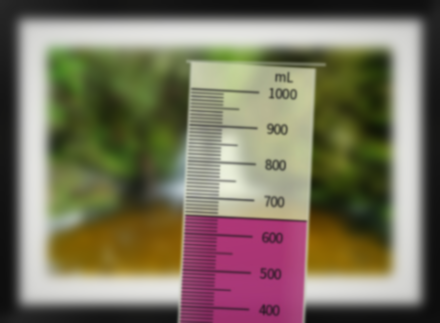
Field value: {"value": 650, "unit": "mL"}
